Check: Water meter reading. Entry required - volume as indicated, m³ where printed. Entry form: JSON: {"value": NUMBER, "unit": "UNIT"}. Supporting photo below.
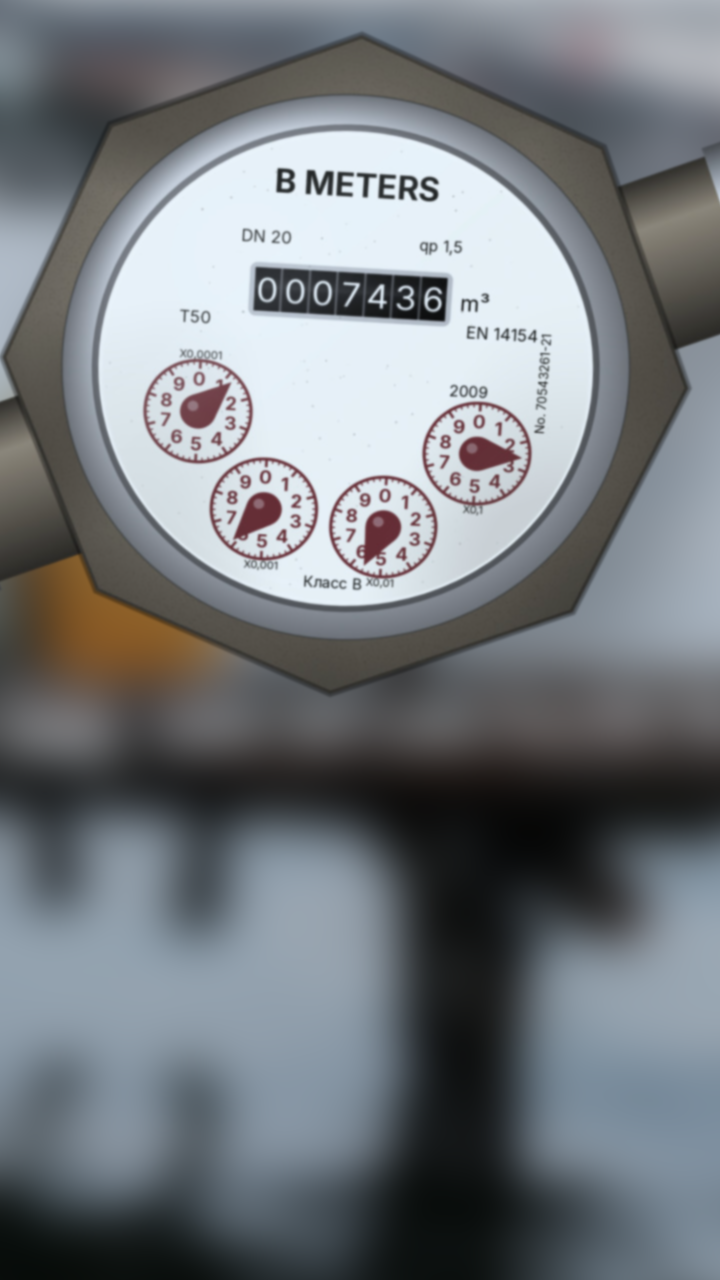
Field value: {"value": 7436.2561, "unit": "m³"}
